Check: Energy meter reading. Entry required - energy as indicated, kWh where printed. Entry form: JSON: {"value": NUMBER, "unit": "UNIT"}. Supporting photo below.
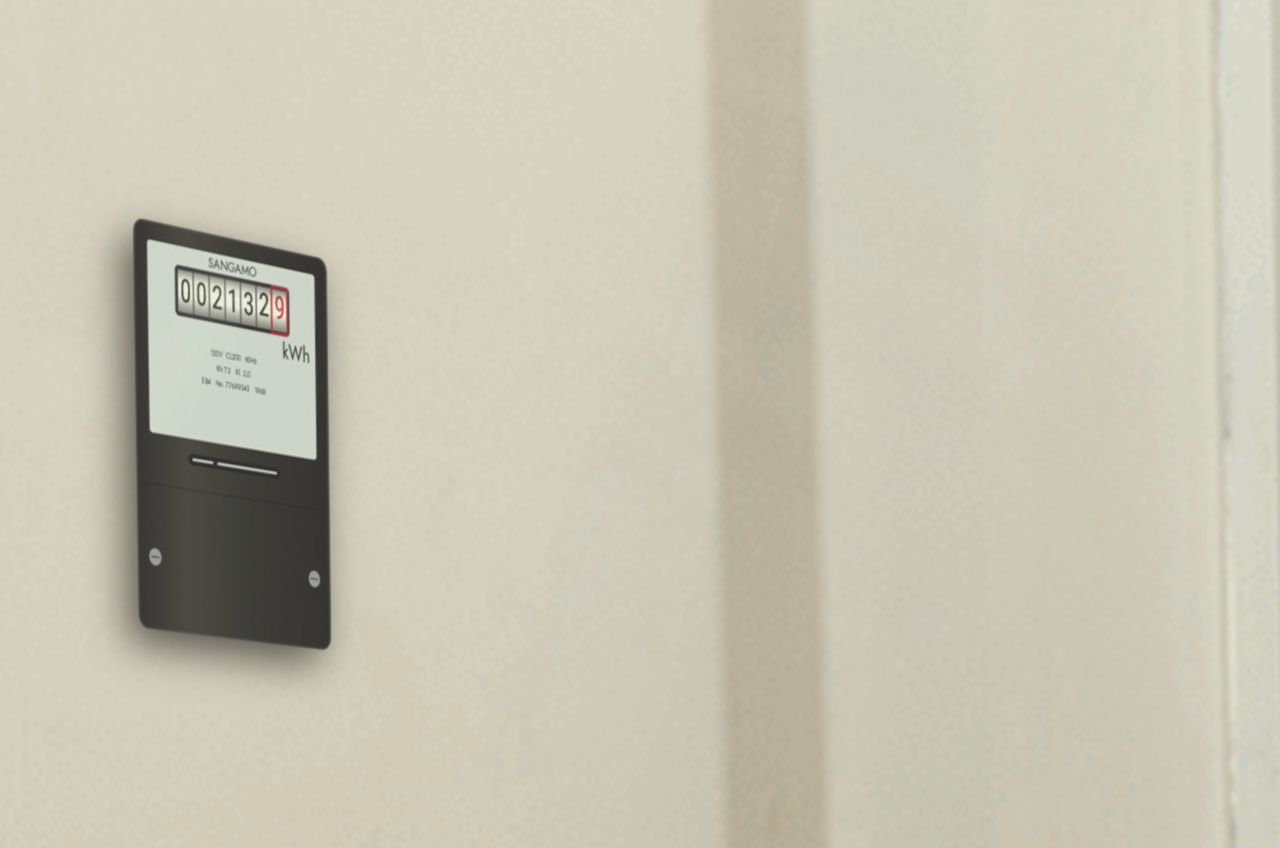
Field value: {"value": 2132.9, "unit": "kWh"}
